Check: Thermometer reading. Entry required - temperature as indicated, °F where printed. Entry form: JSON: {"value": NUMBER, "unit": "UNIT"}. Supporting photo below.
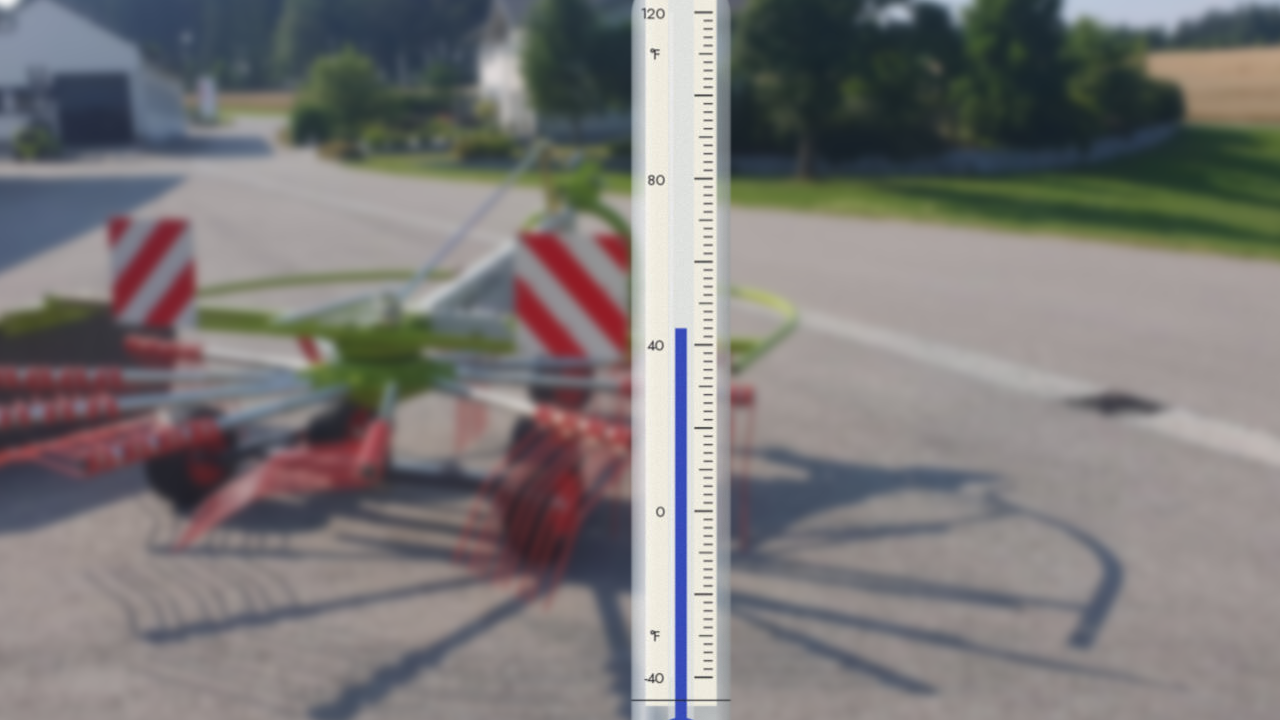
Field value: {"value": 44, "unit": "°F"}
